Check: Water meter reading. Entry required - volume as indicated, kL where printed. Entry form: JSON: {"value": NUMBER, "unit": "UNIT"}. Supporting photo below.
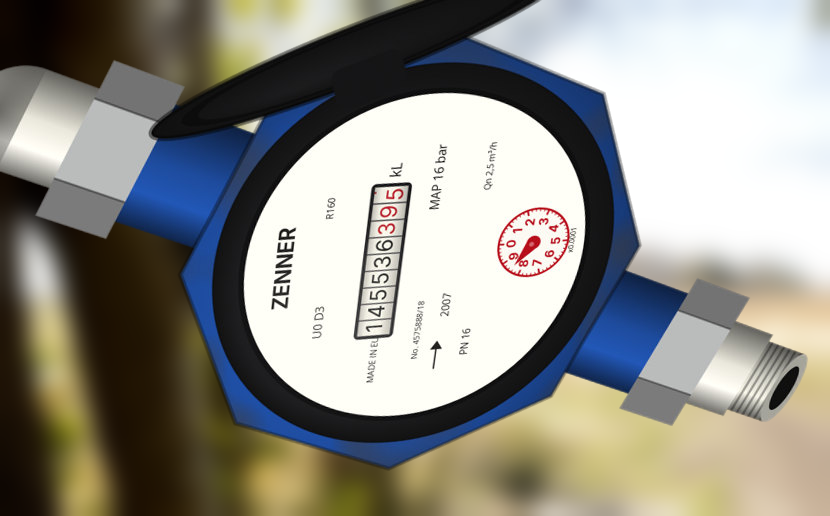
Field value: {"value": 145536.3948, "unit": "kL"}
